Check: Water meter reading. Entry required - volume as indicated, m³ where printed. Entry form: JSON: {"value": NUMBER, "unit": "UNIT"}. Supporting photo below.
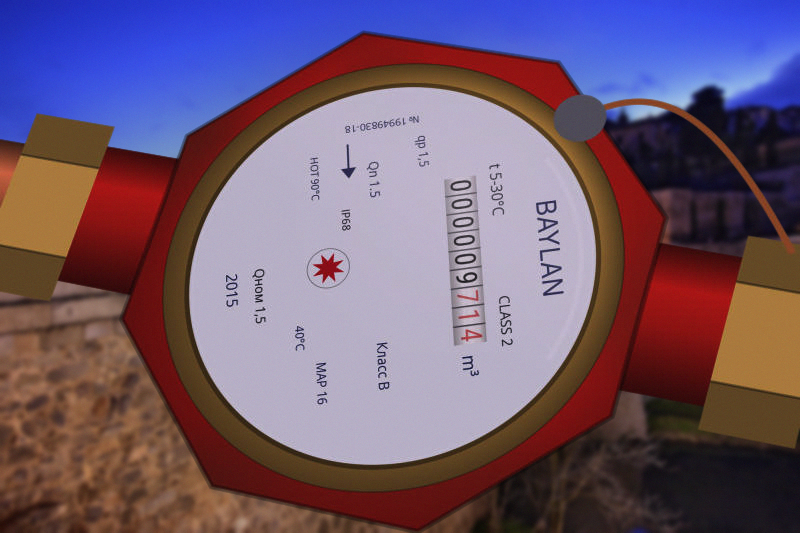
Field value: {"value": 9.714, "unit": "m³"}
